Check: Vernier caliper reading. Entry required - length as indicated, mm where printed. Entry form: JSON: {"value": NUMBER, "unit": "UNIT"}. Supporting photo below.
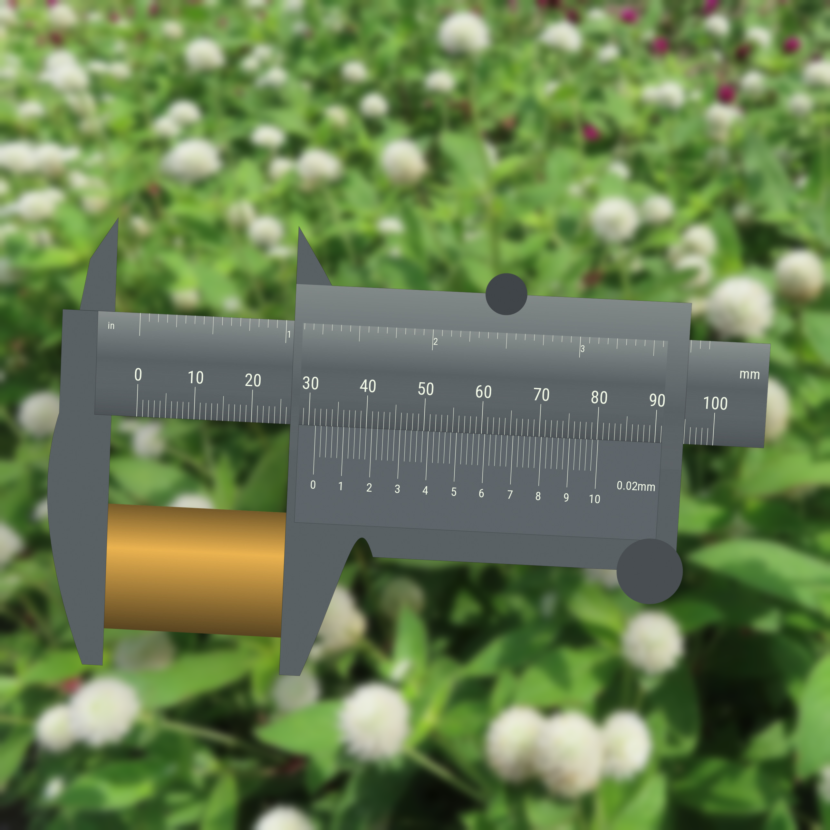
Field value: {"value": 31.2, "unit": "mm"}
